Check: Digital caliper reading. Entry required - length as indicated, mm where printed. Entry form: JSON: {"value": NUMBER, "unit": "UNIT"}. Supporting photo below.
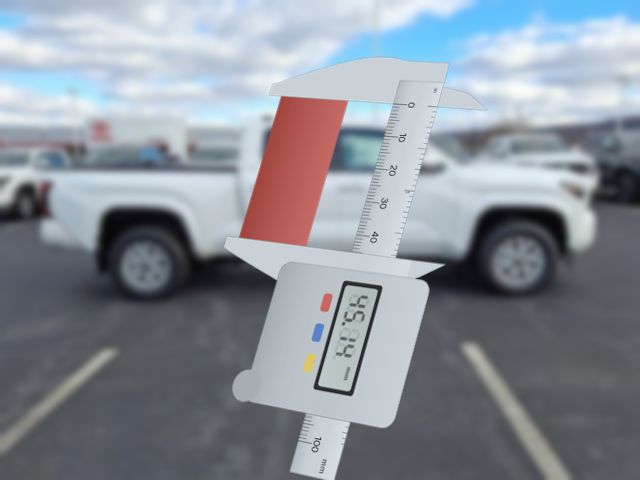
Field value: {"value": 45.14, "unit": "mm"}
